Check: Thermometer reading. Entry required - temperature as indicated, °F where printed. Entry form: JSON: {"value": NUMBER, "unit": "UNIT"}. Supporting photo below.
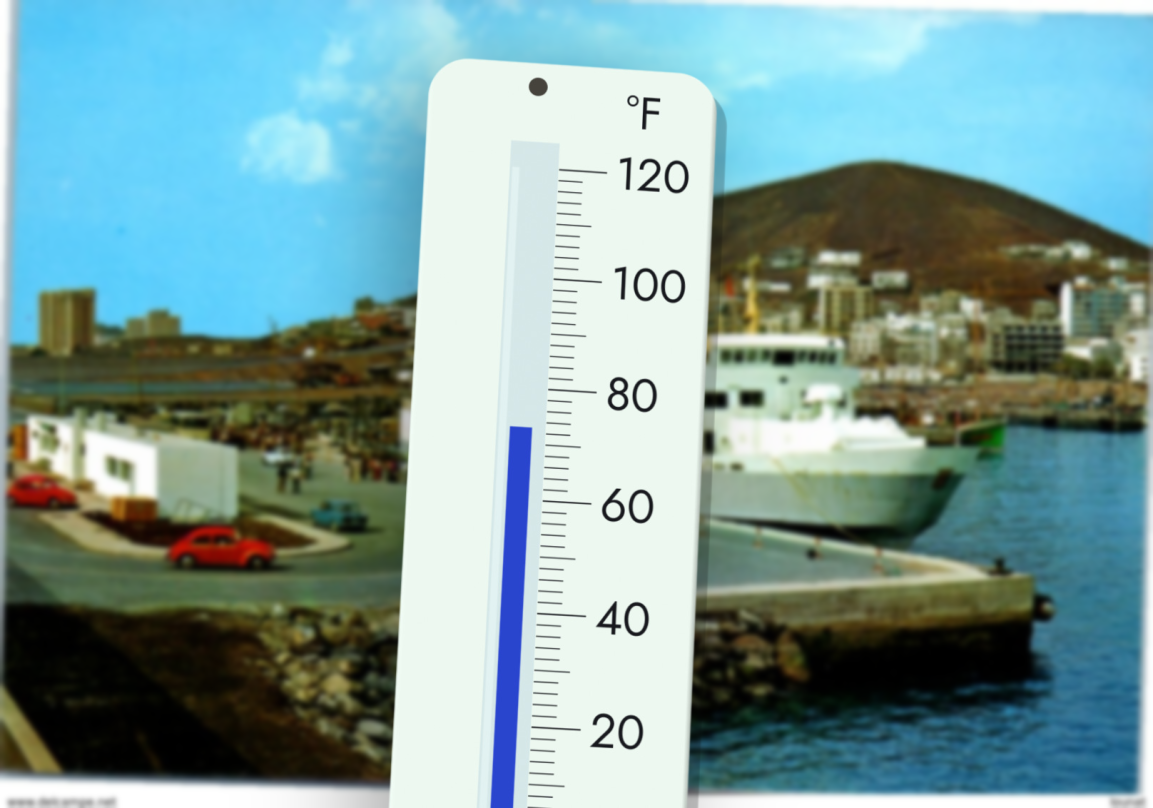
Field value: {"value": 73, "unit": "°F"}
